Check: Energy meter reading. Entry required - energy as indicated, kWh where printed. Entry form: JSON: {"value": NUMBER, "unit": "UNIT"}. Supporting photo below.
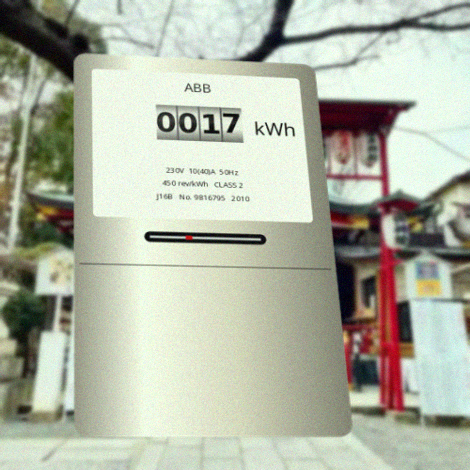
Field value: {"value": 17, "unit": "kWh"}
